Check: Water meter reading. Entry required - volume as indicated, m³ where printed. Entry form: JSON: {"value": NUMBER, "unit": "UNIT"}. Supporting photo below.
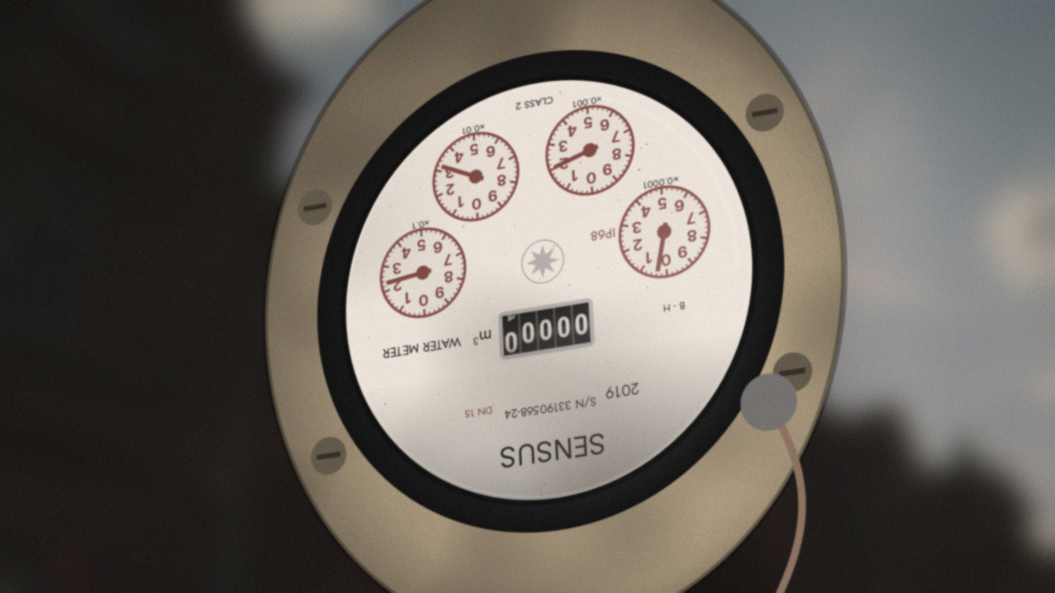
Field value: {"value": 0.2320, "unit": "m³"}
